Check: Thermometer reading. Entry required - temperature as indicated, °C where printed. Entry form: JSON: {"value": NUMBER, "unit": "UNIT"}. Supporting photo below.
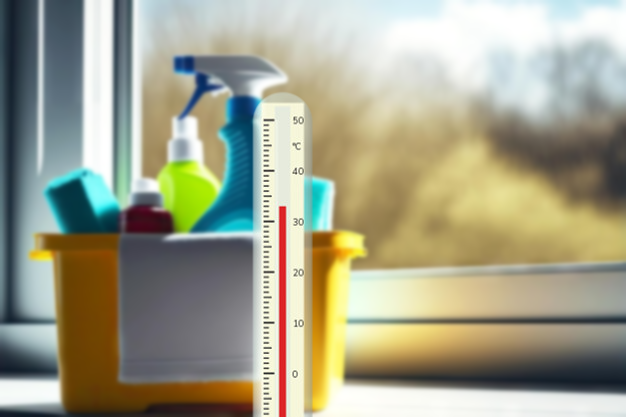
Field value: {"value": 33, "unit": "°C"}
